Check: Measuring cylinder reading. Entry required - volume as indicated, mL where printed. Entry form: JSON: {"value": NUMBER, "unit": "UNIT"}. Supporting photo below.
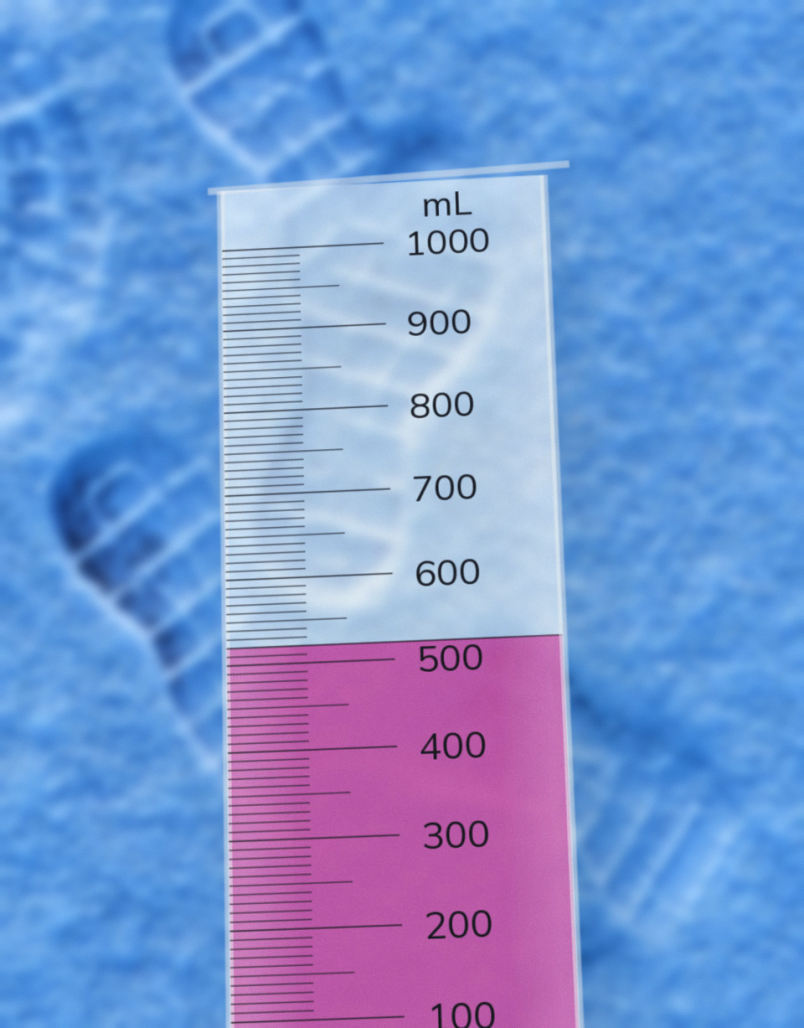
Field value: {"value": 520, "unit": "mL"}
